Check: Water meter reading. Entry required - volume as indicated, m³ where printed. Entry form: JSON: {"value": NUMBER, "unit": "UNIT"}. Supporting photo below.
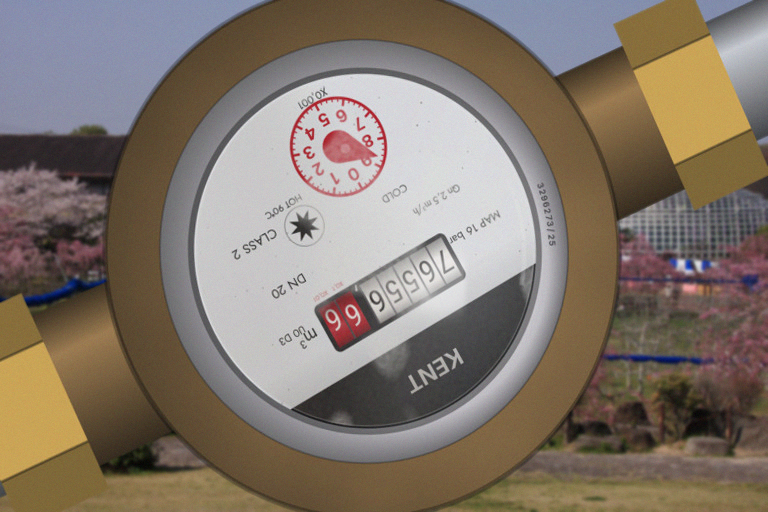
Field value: {"value": 76556.658, "unit": "m³"}
